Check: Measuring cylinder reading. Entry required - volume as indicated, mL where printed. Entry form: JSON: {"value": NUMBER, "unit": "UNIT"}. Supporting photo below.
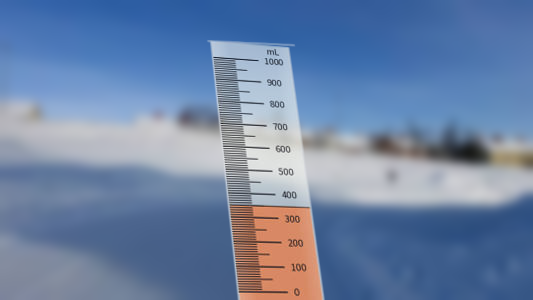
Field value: {"value": 350, "unit": "mL"}
